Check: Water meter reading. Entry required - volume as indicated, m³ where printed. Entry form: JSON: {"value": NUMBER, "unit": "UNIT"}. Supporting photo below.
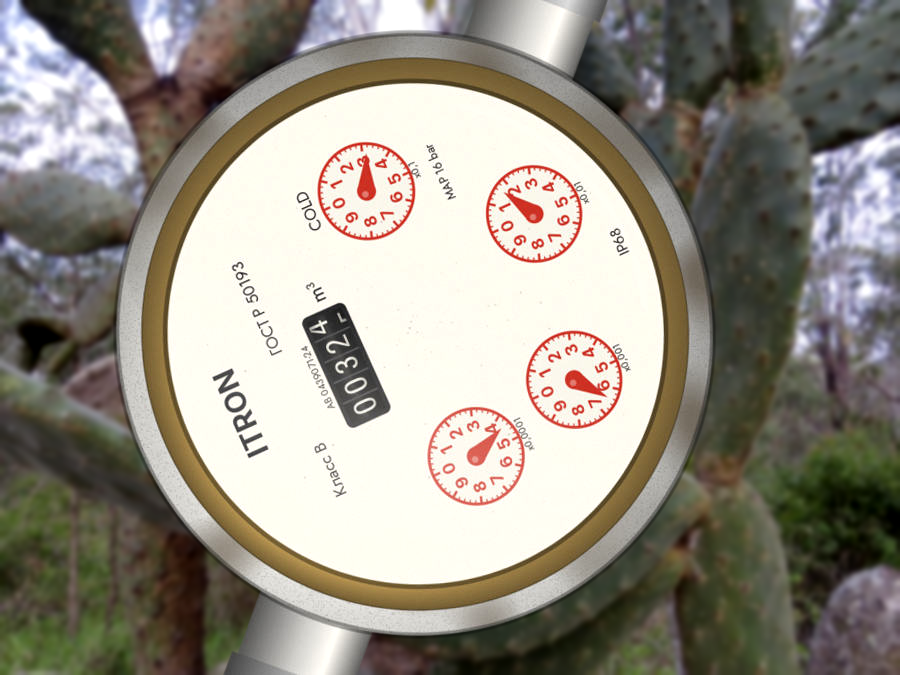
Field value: {"value": 324.3164, "unit": "m³"}
